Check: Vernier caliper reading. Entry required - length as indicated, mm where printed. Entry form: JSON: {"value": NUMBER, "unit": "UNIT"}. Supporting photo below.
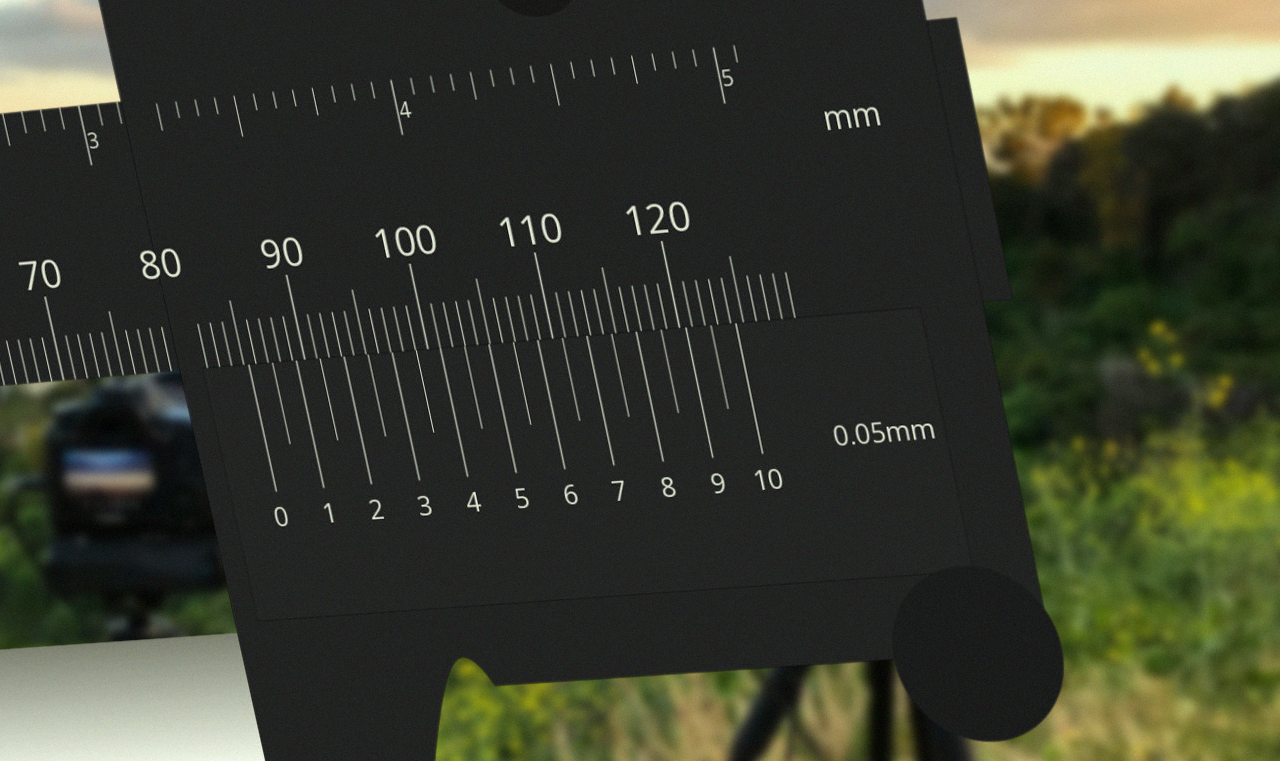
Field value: {"value": 85.4, "unit": "mm"}
